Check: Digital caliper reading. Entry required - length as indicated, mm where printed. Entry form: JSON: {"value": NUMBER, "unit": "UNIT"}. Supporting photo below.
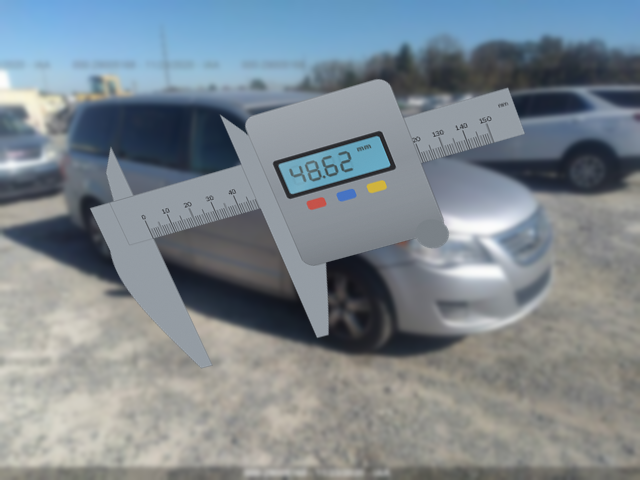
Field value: {"value": 48.62, "unit": "mm"}
